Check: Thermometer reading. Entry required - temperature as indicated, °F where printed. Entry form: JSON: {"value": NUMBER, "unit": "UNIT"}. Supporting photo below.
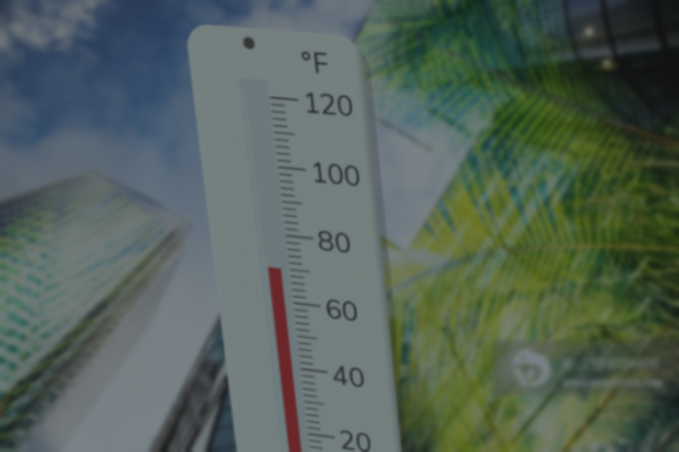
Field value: {"value": 70, "unit": "°F"}
